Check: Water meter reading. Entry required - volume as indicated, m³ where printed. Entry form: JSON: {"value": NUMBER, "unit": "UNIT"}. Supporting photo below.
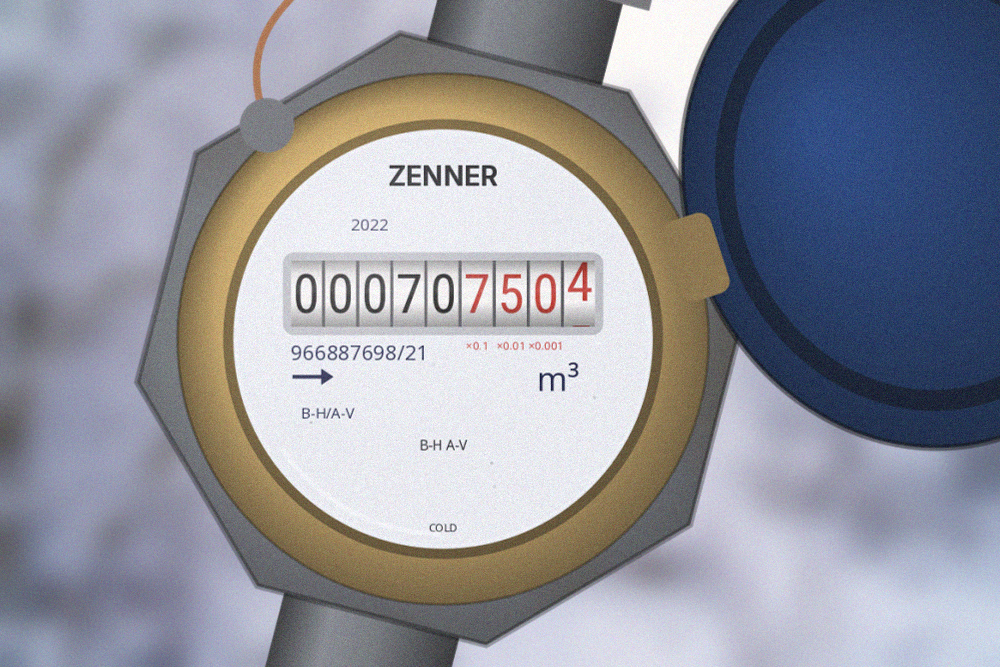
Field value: {"value": 70.7504, "unit": "m³"}
